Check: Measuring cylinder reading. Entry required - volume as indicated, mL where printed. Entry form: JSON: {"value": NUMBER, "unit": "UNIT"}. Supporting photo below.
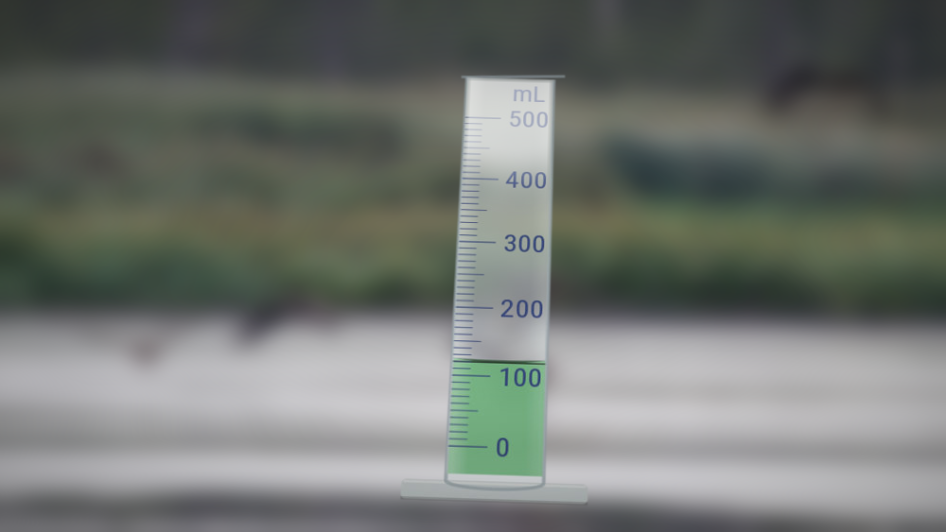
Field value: {"value": 120, "unit": "mL"}
